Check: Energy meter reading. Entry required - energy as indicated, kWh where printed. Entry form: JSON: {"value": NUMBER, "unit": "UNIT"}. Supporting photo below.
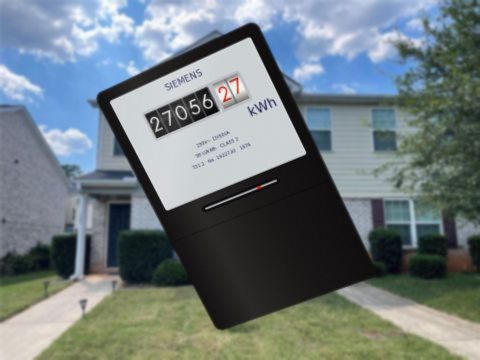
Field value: {"value": 27056.27, "unit": "kWh"}
